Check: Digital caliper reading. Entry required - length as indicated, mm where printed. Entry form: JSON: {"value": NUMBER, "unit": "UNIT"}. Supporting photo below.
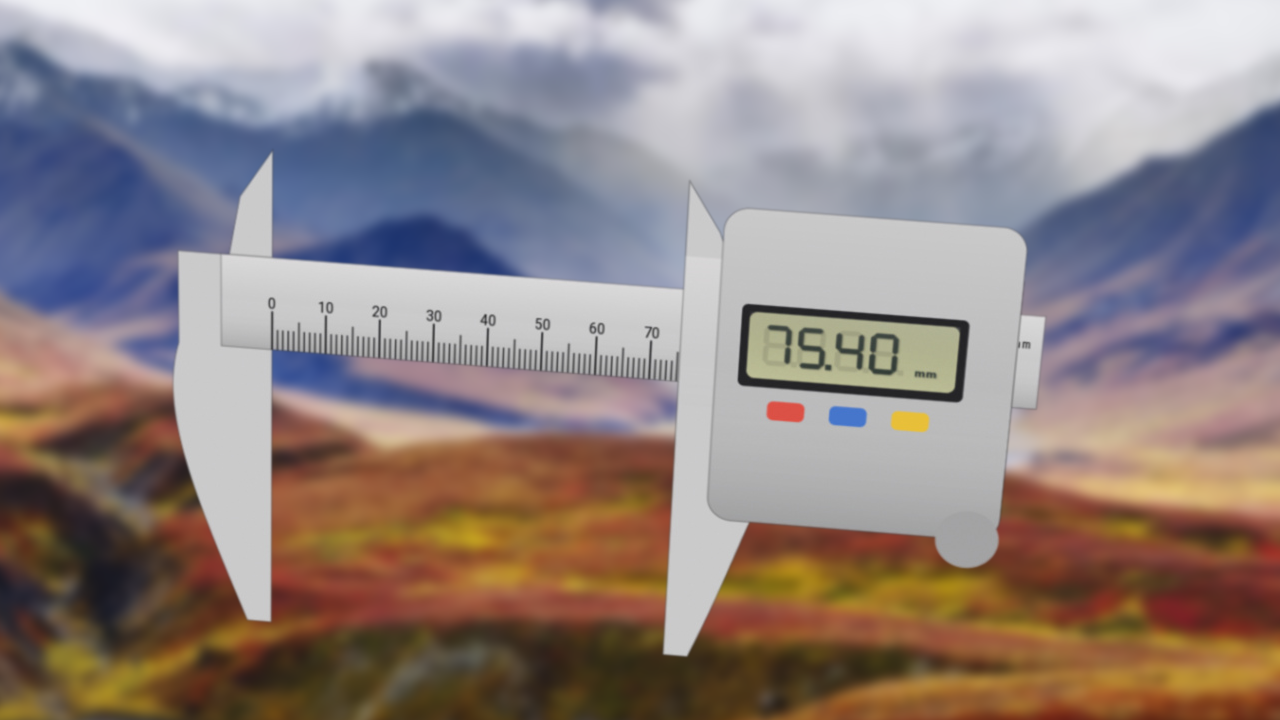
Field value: {"value": 75.40, "unit": "mm"}
